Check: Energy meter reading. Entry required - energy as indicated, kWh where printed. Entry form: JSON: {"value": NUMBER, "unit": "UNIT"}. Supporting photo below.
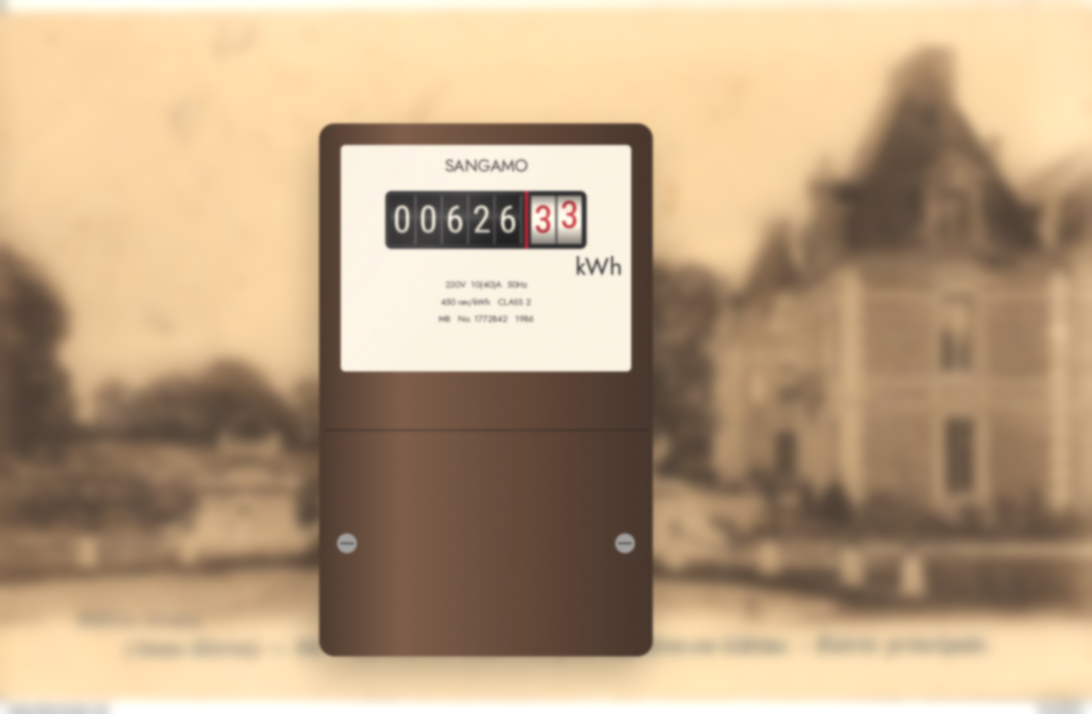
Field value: {"value": 626.33, "unit": "kWh"}
